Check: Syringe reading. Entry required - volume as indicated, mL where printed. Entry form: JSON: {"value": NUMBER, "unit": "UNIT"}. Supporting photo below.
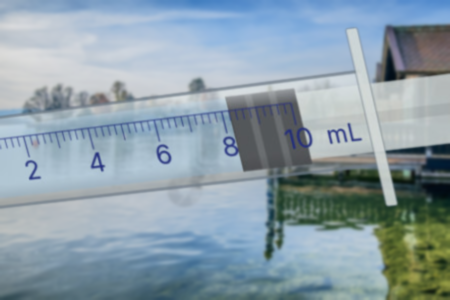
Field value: {"value": 8.2, "unit": "mL"}
